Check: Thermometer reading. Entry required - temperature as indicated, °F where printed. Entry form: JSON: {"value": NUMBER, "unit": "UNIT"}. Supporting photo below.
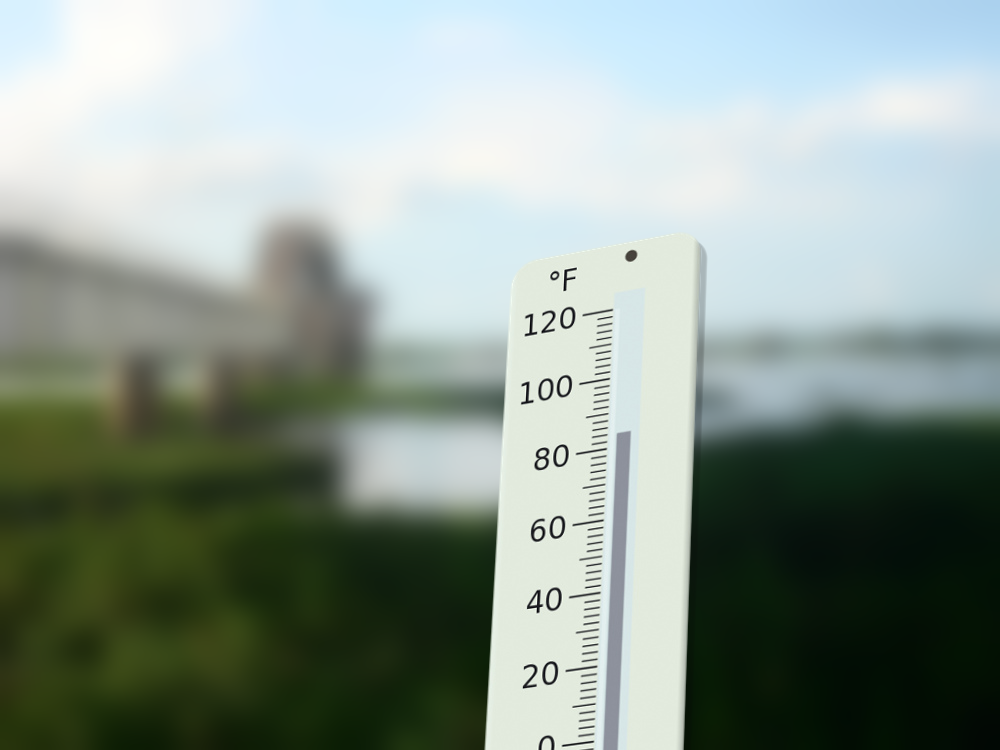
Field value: {"value": 84, "unit": "°F"}
